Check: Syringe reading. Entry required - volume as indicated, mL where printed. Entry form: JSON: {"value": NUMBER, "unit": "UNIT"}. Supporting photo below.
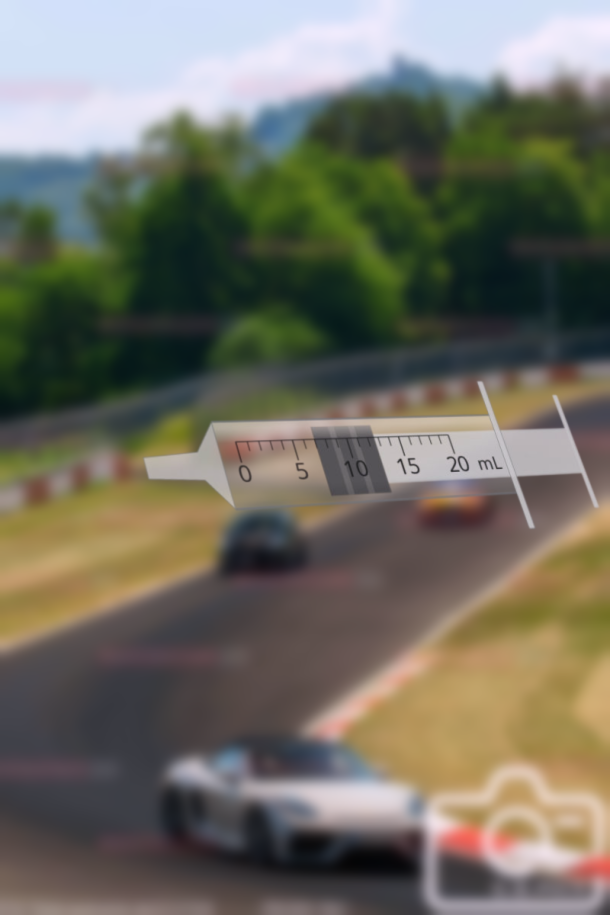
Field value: {"value": 7, "unit": "mL"}
